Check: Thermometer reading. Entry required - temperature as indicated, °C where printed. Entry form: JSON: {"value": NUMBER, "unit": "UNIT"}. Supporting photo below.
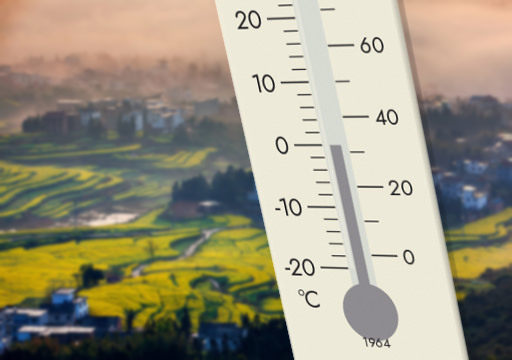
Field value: {"value": 0, "unit": "°C"}
